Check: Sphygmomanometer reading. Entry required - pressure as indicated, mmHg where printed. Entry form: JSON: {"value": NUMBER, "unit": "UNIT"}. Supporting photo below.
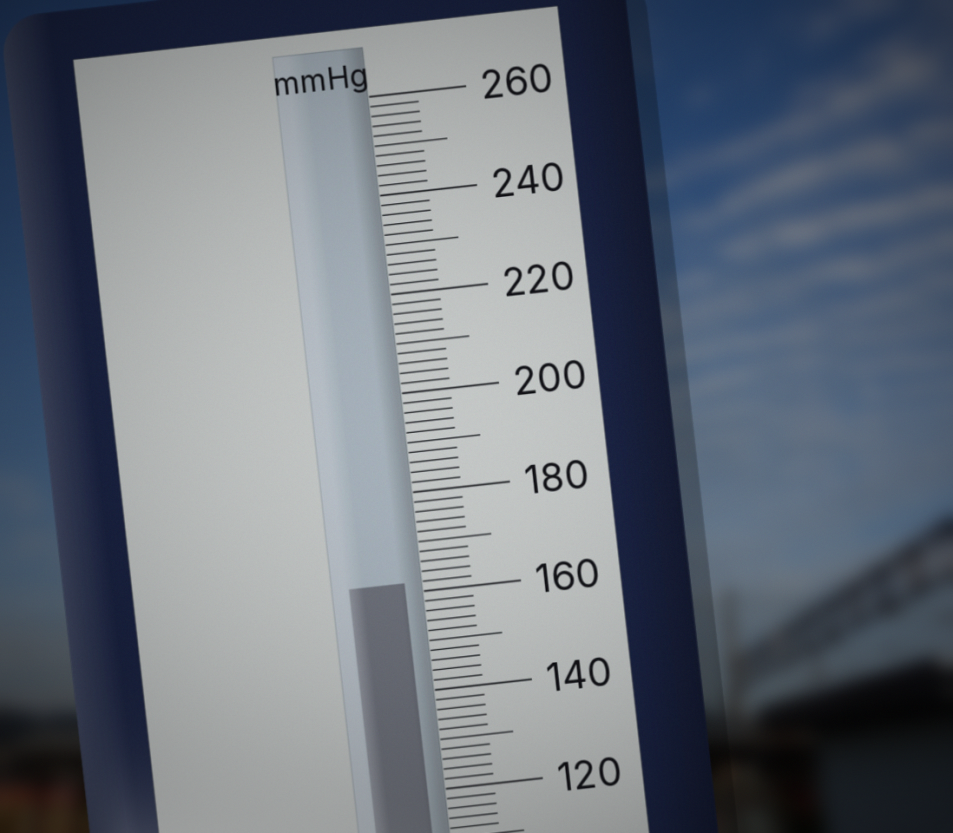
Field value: {"value": 162, "unit": "mmHg"}
